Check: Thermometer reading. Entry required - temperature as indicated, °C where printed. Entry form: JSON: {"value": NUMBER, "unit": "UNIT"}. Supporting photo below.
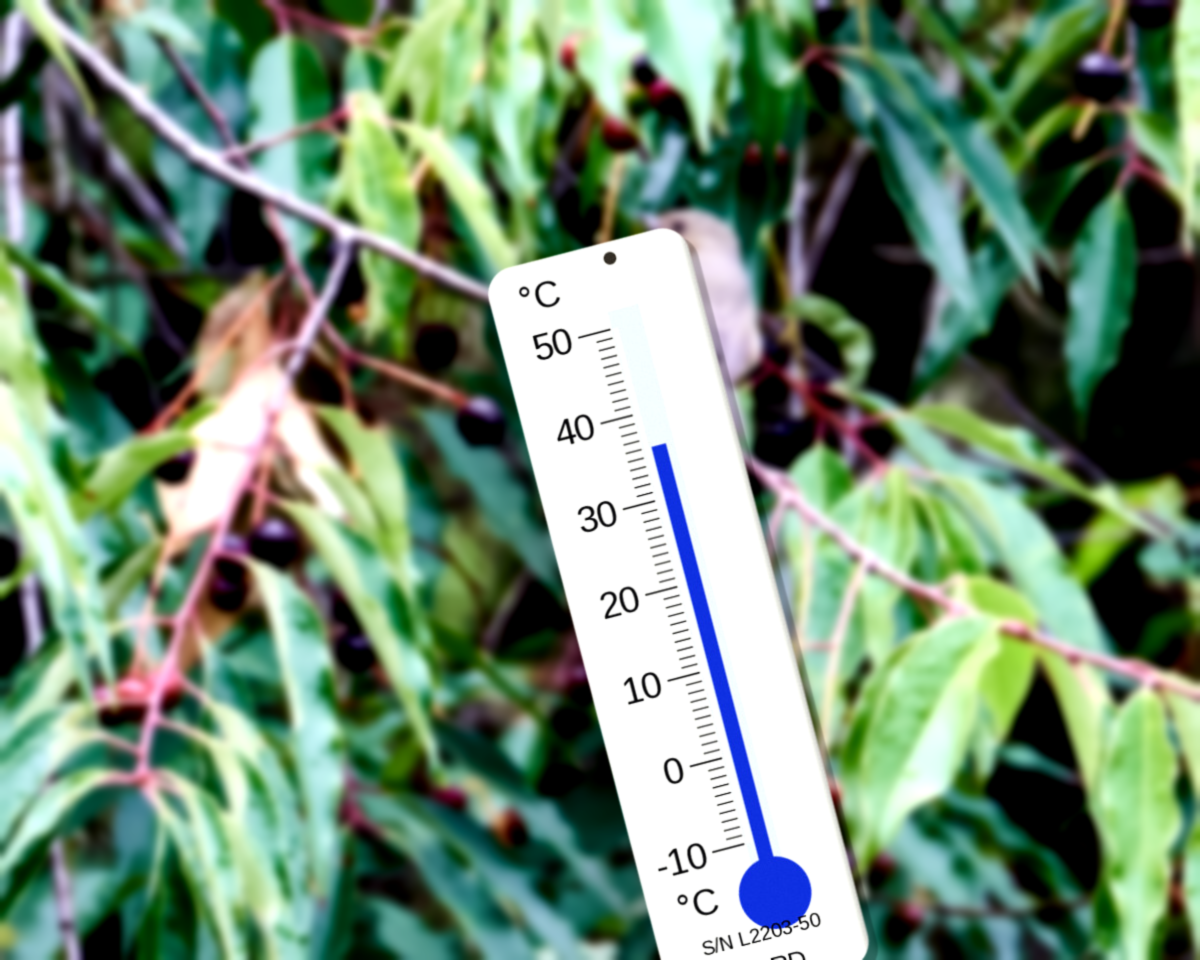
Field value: {"value": 36, "unit": "°C"}
